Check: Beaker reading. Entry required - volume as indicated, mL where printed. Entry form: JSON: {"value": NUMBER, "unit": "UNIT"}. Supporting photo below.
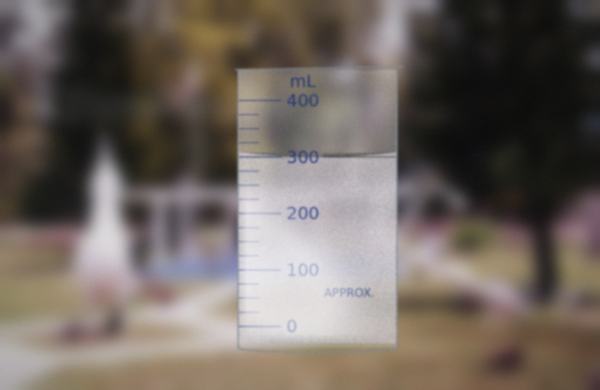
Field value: {"value": 300, "unit": "mL"}
